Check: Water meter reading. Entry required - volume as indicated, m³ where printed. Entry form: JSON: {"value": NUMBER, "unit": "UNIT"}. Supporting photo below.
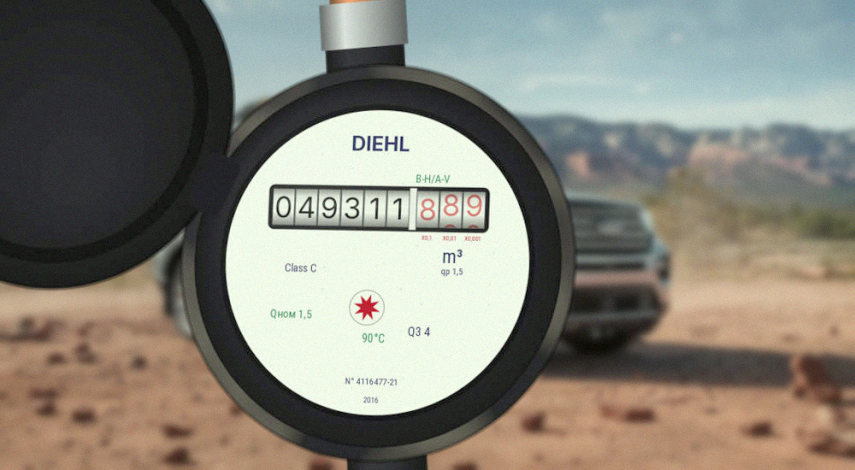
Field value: {"value": 49311.889, "unit": "m³"}
